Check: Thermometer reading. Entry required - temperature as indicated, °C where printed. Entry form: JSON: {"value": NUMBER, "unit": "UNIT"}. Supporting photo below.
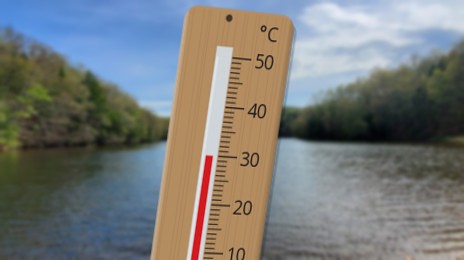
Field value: {"value": 30, "unit": "°C"}
